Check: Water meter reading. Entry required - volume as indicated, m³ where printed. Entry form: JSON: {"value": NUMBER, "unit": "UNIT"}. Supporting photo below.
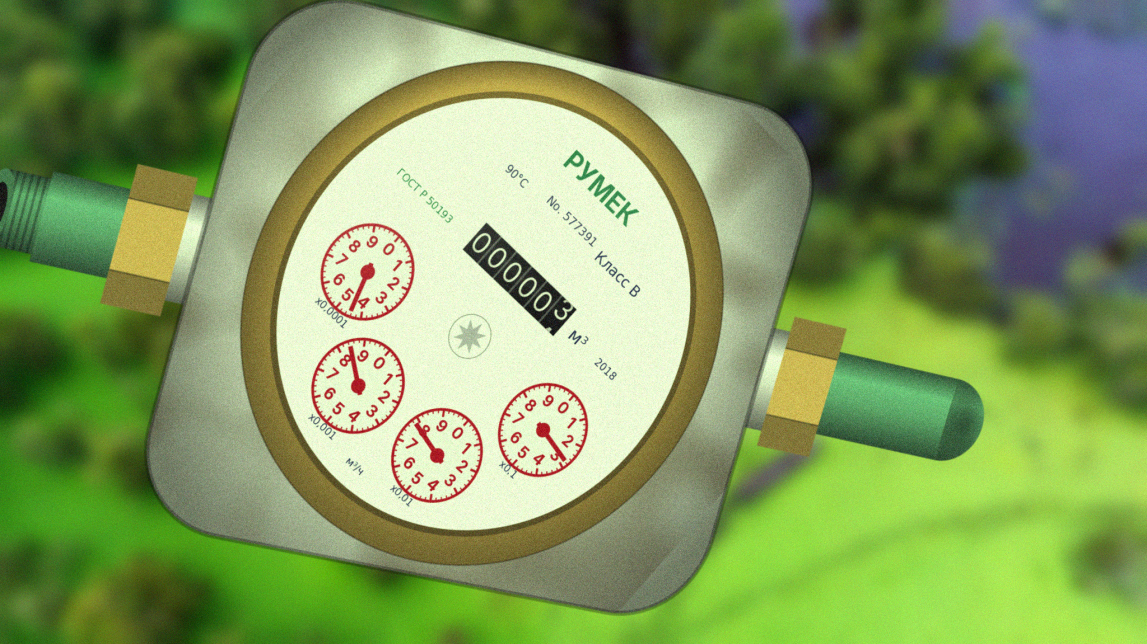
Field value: {"value": 3.2784, "unit": "m³"}
